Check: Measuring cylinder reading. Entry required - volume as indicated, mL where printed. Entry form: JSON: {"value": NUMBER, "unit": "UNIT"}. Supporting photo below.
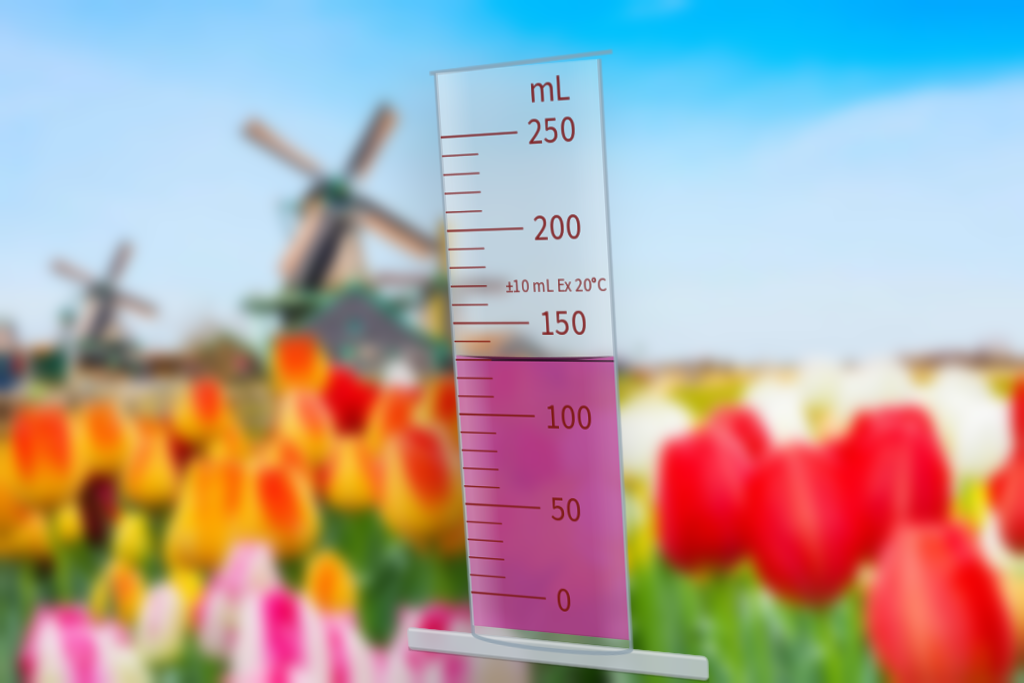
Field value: {"value": 130, "unit": "mL"}
